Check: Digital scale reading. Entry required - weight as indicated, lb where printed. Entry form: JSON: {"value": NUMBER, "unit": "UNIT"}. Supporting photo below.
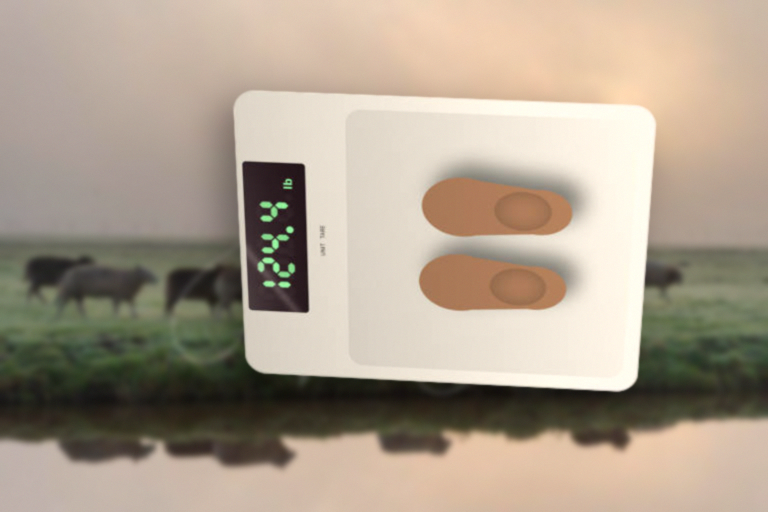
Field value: {"value": 124.4, "unit": "lb"}
